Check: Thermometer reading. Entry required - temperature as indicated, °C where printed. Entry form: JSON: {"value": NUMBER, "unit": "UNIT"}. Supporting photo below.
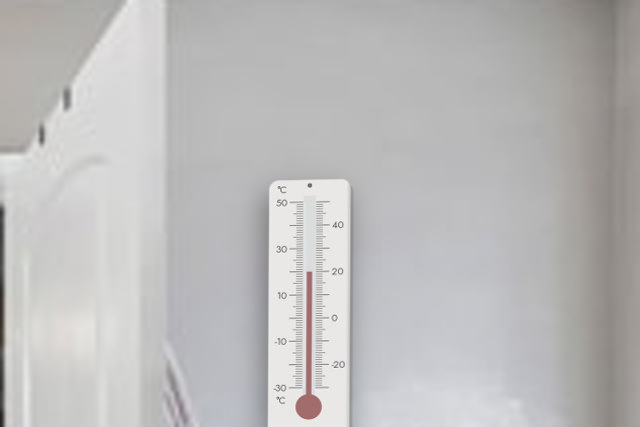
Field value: {"value": 20, "unit": "°C"}
